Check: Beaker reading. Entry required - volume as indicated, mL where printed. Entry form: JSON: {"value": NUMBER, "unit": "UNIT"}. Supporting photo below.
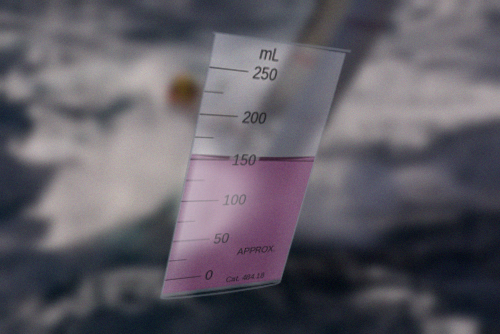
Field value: {"value": 150, "unit": "mL"}
